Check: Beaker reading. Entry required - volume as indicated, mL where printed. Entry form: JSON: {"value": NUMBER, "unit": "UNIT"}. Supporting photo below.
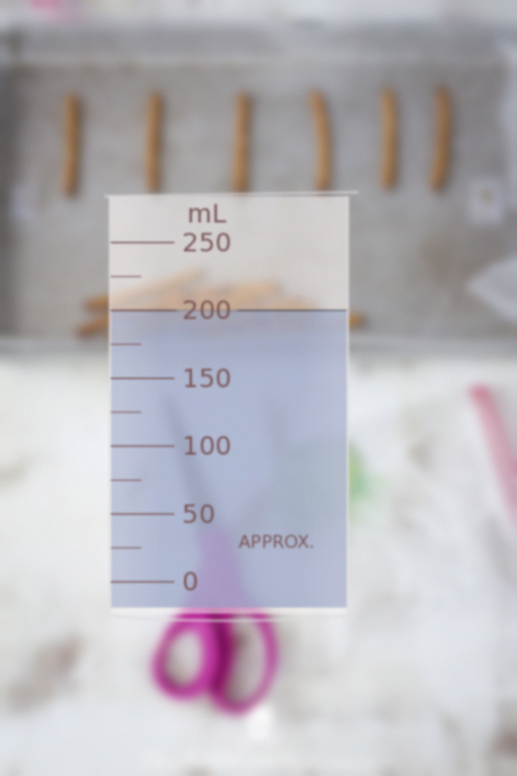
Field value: {"value": 200, "unit": "mL"}
